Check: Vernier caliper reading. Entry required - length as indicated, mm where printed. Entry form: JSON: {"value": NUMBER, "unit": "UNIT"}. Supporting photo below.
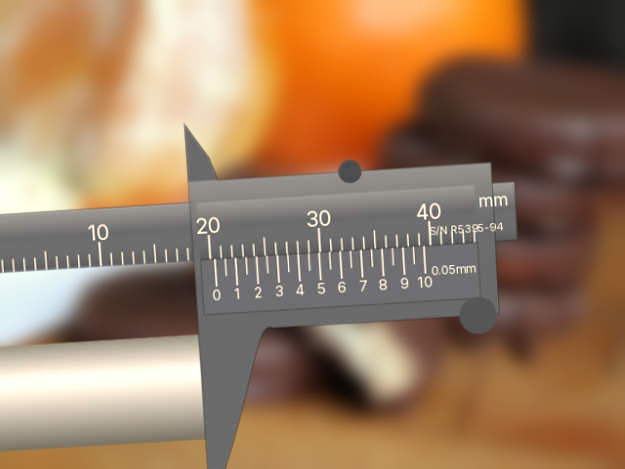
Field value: {"value": 20.4, "unit": "mm"}
